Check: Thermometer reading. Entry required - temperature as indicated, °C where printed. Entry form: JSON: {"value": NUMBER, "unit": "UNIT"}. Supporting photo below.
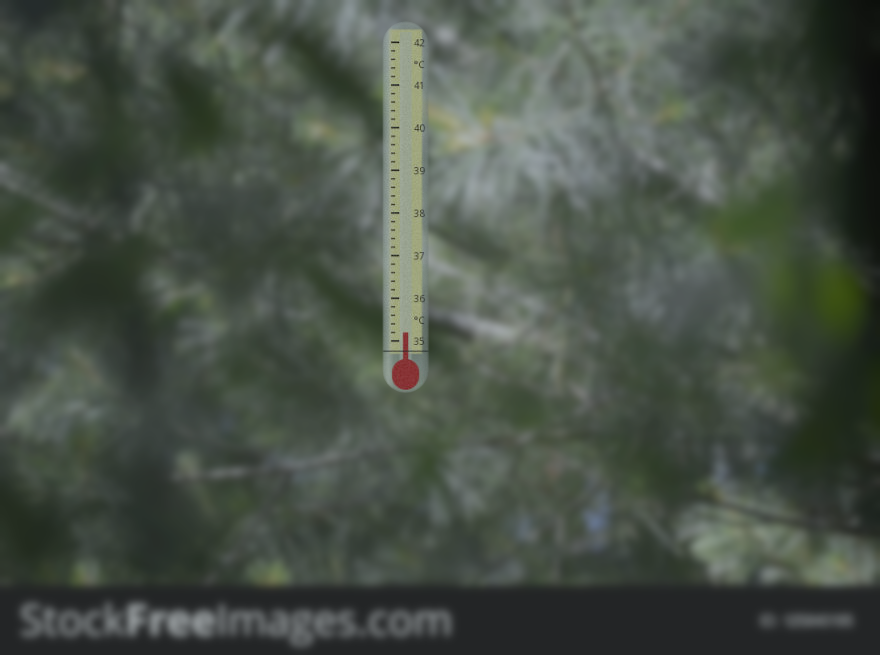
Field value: {"value": 35.2, "unit": "°C"}
